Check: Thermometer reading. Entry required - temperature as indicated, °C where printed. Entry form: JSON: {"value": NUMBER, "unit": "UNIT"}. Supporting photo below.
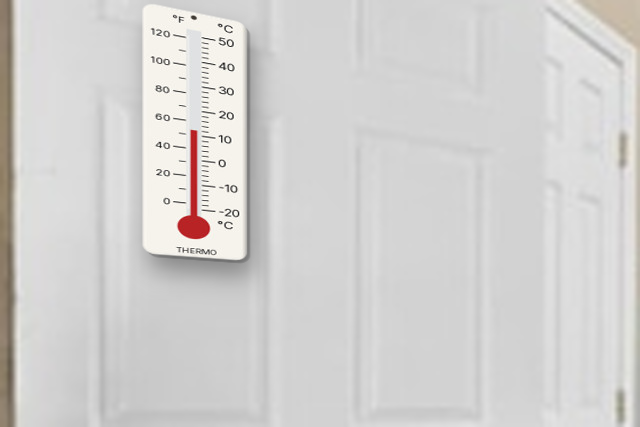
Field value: {"value": 12, "unit": "°C"}
